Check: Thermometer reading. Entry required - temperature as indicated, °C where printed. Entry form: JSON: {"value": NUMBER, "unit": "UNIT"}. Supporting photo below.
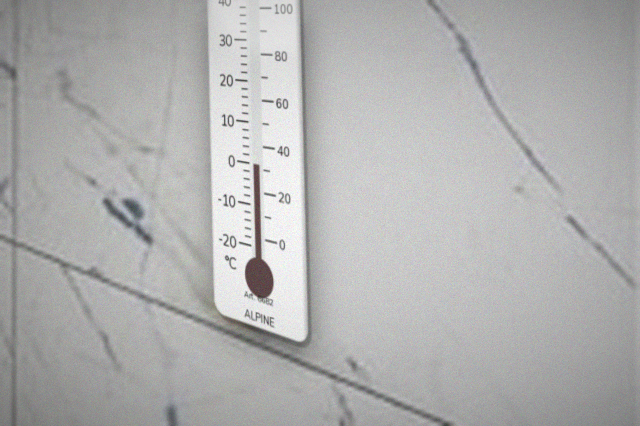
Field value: {"value": 0, "unit": "°C"}
